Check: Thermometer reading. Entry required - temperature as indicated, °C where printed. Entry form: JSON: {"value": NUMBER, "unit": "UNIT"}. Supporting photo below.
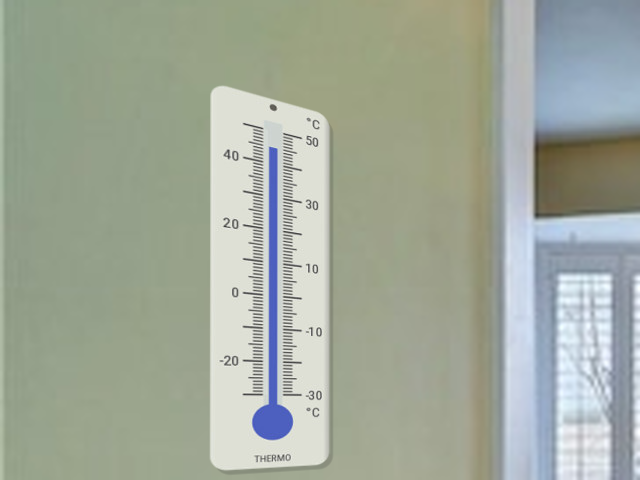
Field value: {"value": 45, "unit": "°C"}
